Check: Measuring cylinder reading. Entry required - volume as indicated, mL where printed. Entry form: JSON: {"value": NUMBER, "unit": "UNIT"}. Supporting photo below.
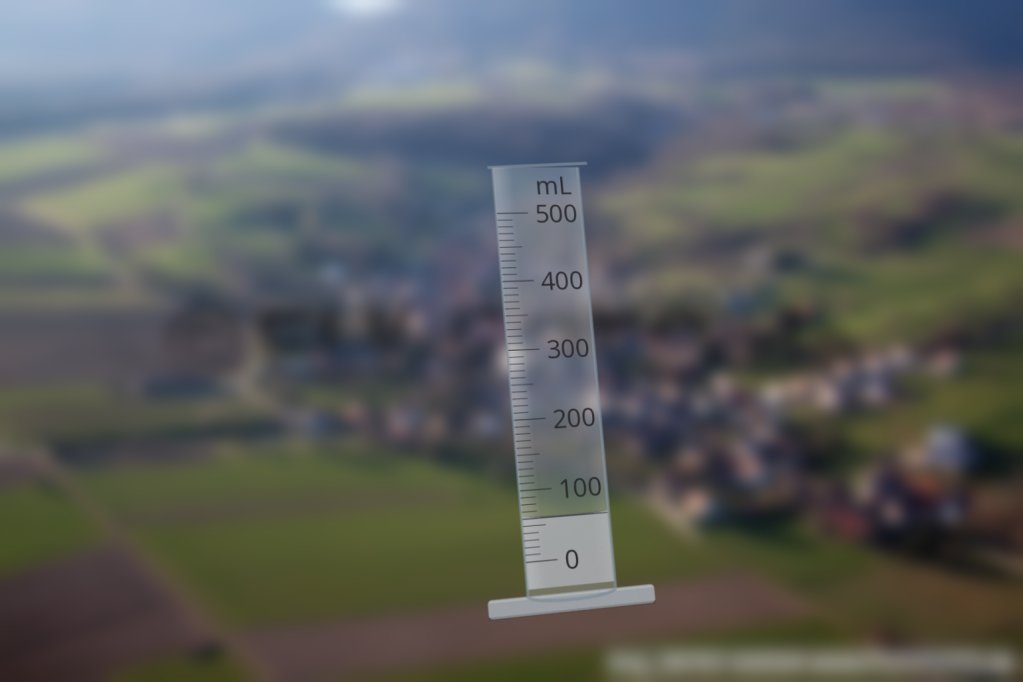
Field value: {"value": 60, "unit": "mL"}
